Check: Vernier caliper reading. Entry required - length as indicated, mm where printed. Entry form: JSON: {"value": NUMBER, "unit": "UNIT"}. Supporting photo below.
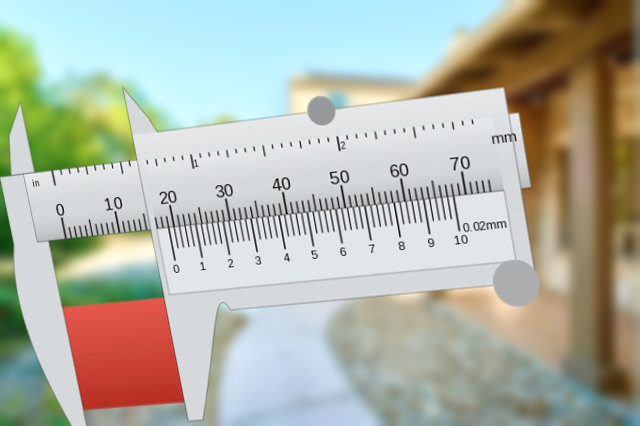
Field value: {"value": 19.0, "unit": "mm"}
